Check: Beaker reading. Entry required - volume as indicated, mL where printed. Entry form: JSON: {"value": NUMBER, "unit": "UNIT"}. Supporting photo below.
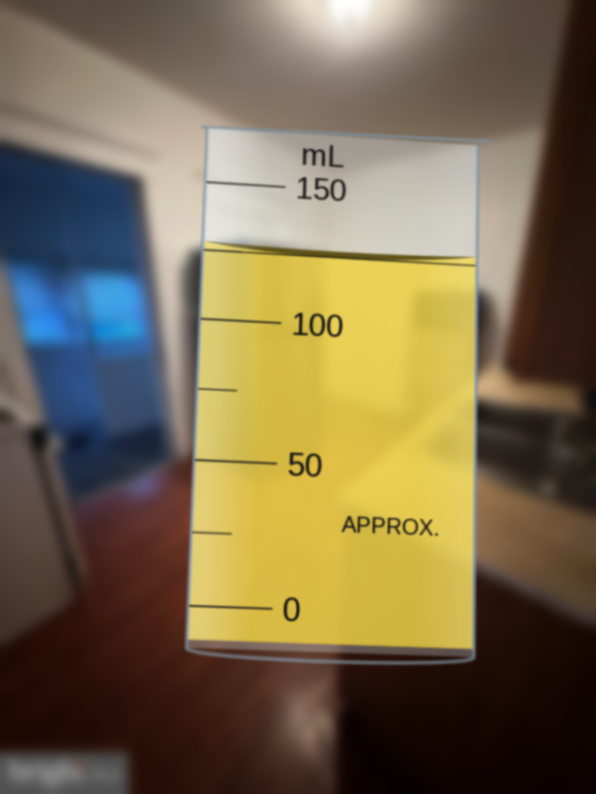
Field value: {"value": 125, "unit": "mL"}
